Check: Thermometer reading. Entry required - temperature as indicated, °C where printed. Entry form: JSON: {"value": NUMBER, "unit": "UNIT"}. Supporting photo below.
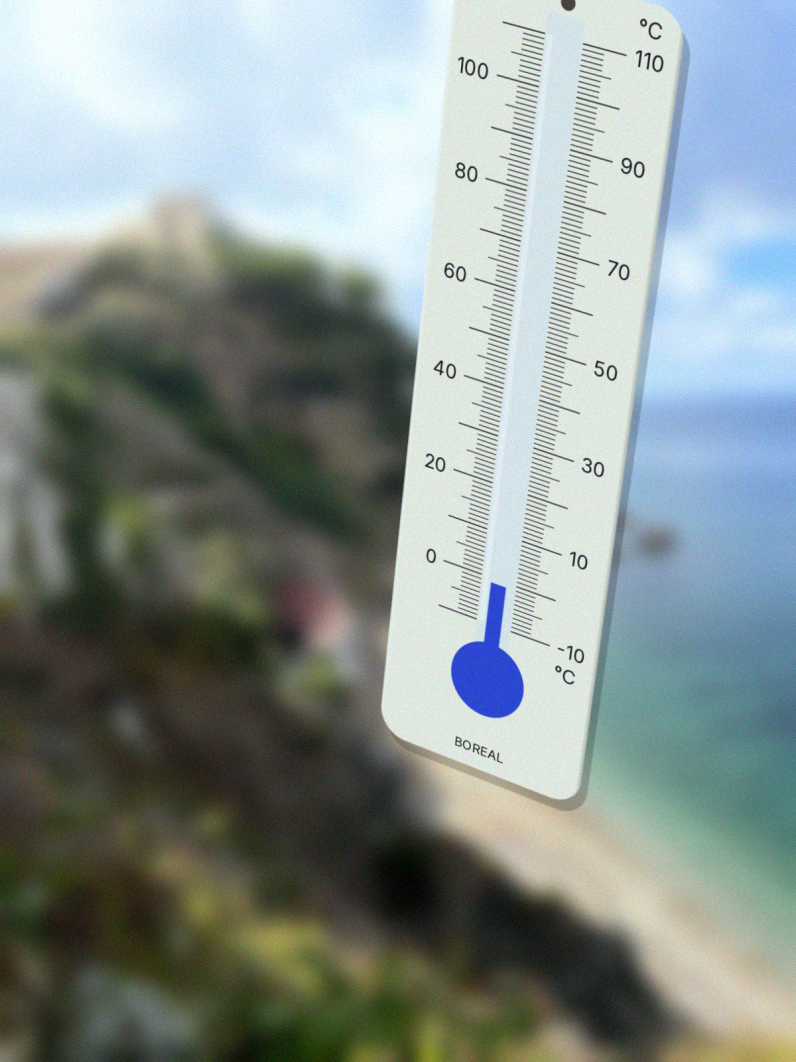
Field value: {"value": -1, "unit": "°C"}
